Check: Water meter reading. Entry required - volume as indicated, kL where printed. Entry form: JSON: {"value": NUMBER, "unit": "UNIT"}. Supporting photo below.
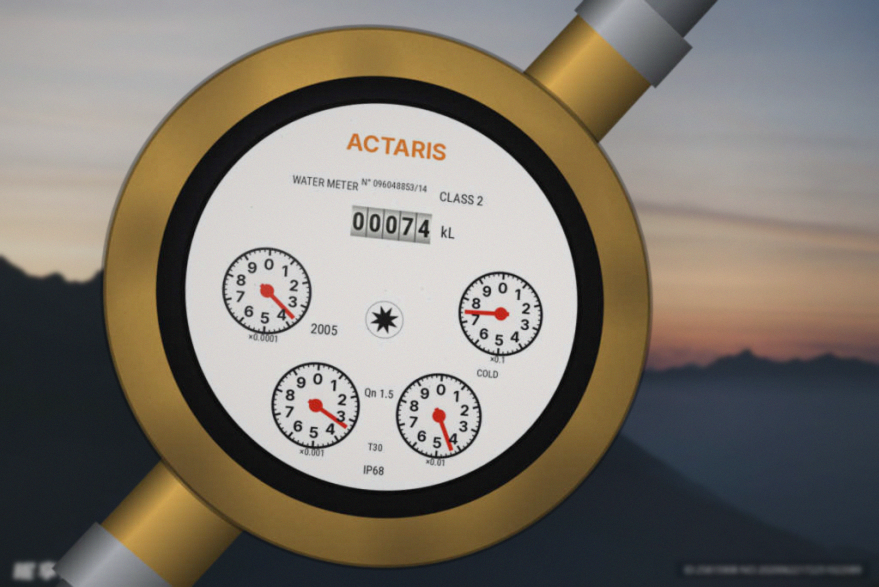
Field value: {"value": 74.7433, "unit": "kL"}
